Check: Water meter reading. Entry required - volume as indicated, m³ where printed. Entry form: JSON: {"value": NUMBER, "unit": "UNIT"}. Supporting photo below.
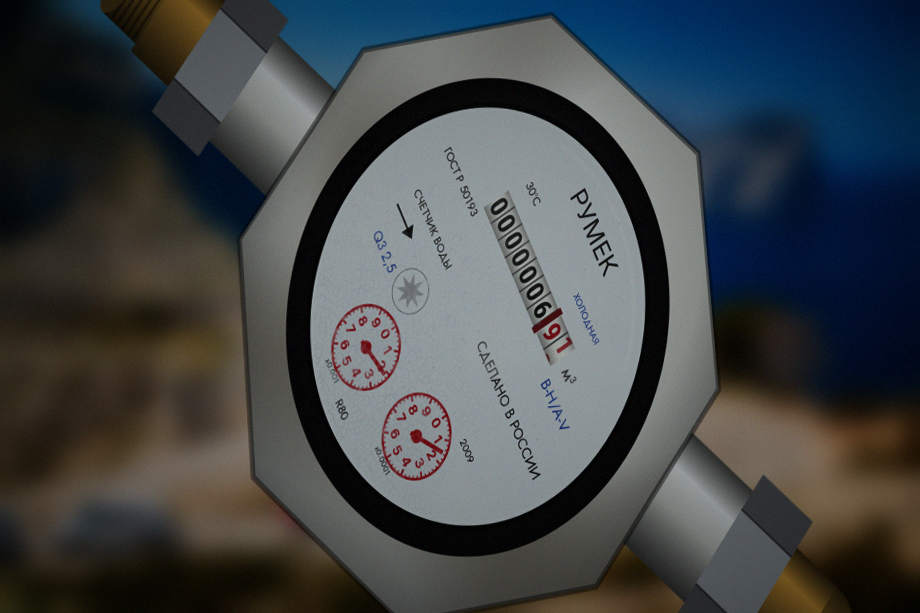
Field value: {"value": 6.9121, "unit": "m³"}
